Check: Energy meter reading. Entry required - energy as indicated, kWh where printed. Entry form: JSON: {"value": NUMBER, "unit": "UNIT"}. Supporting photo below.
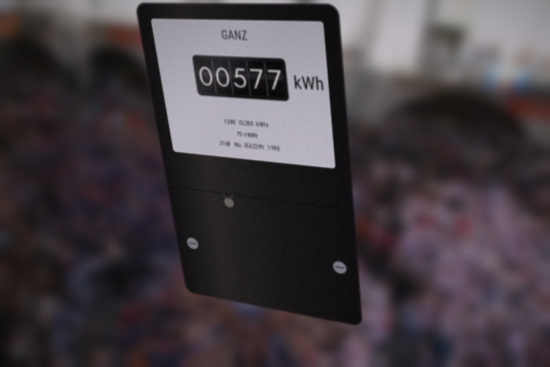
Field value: {"value": 577, "unit": "kWh"}
